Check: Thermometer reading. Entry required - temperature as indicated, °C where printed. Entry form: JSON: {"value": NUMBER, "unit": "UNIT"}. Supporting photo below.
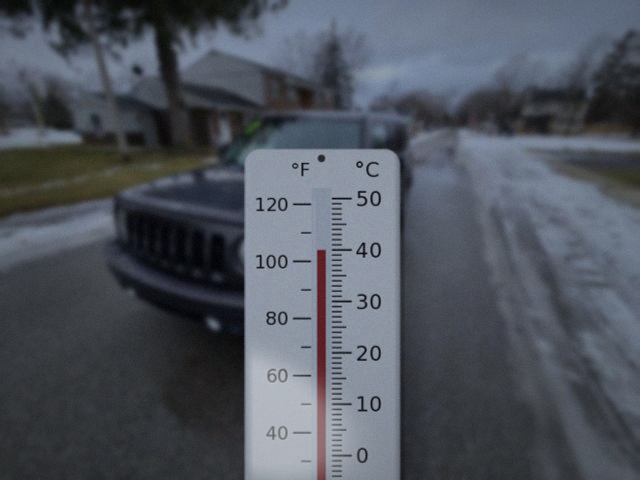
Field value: {"value": 40, "unit": "°C"}
